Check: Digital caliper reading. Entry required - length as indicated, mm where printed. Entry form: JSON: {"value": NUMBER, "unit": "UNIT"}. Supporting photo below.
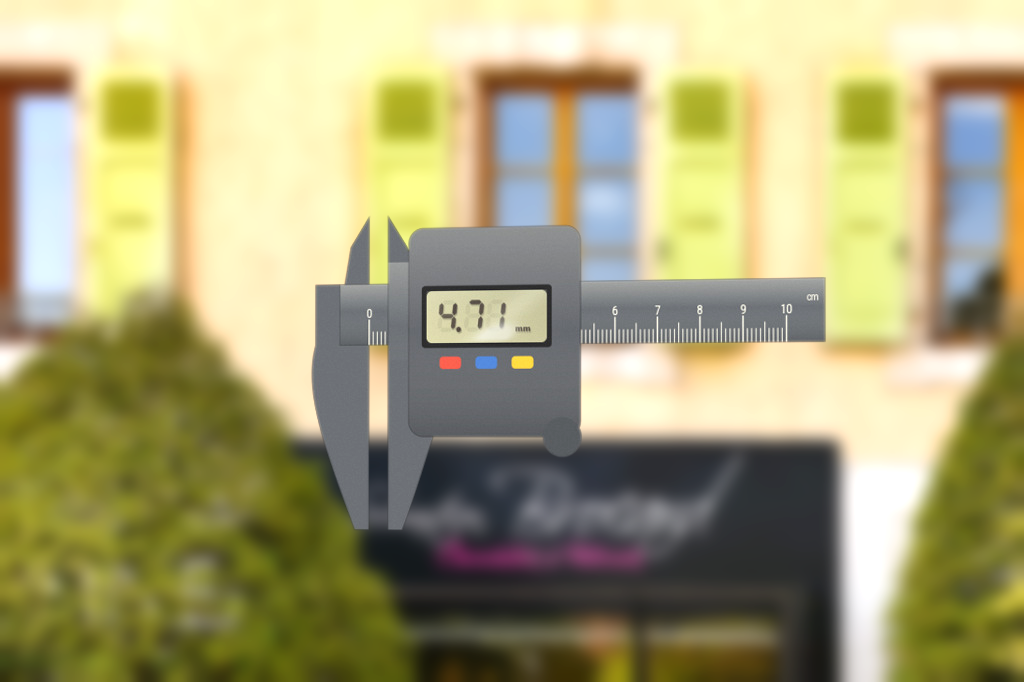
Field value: {"value": 4.71, "unit": "mm"}
